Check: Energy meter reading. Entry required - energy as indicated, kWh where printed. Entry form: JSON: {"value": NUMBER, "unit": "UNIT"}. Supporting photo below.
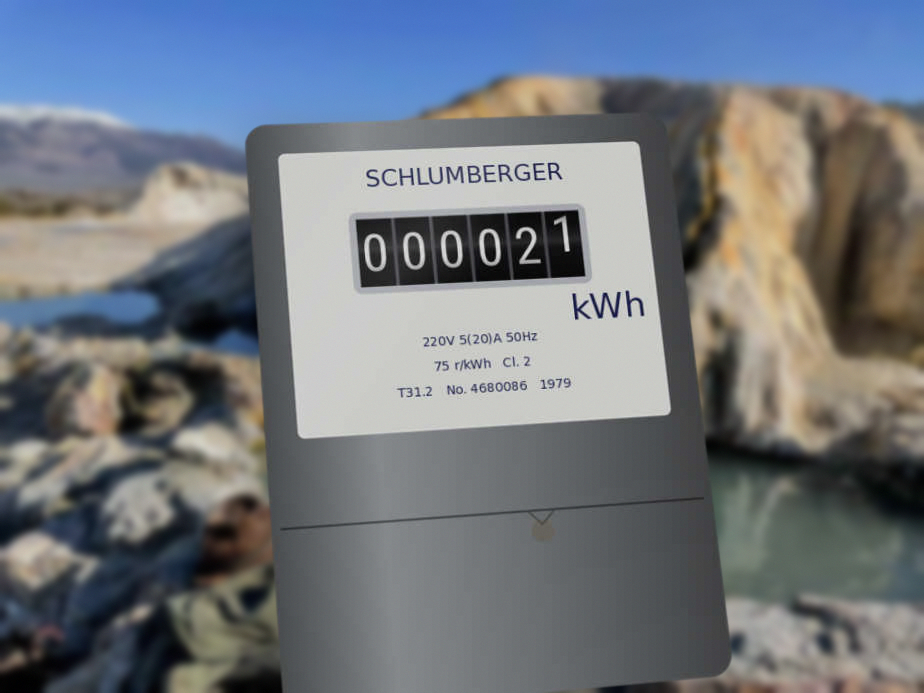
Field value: {"value": 21, "unit": "kWh"}
